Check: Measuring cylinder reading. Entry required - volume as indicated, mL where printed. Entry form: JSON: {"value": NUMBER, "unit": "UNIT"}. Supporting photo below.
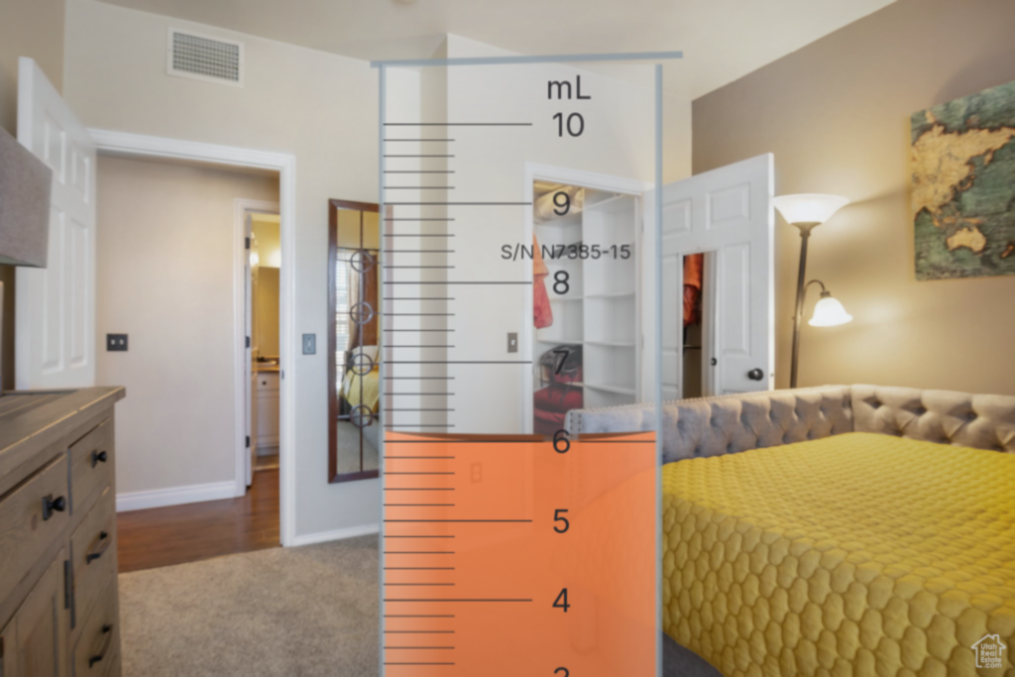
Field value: {"value": 6, "unit": "mL"}
